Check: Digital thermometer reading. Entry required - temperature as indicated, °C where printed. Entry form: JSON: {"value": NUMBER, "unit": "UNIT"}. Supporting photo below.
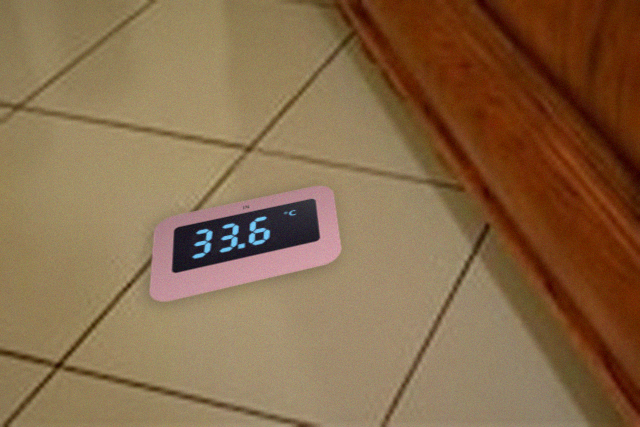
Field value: {"value": 33.6, "unit": "°C"}
